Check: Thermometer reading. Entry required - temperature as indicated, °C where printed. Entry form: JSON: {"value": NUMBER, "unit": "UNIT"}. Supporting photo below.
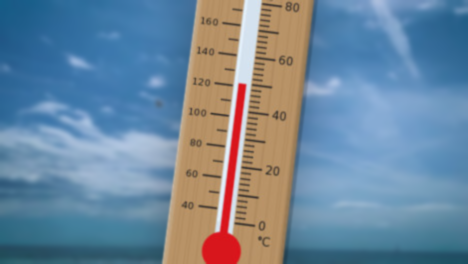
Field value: {"value": 50, "unit": "°C"}
